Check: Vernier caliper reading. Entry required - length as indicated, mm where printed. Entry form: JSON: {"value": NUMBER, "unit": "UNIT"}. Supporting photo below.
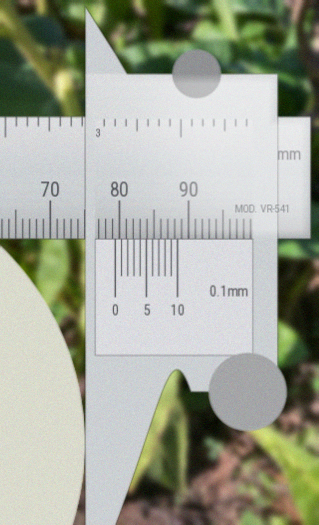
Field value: {"value": 79.4, "unit": "mm"}
